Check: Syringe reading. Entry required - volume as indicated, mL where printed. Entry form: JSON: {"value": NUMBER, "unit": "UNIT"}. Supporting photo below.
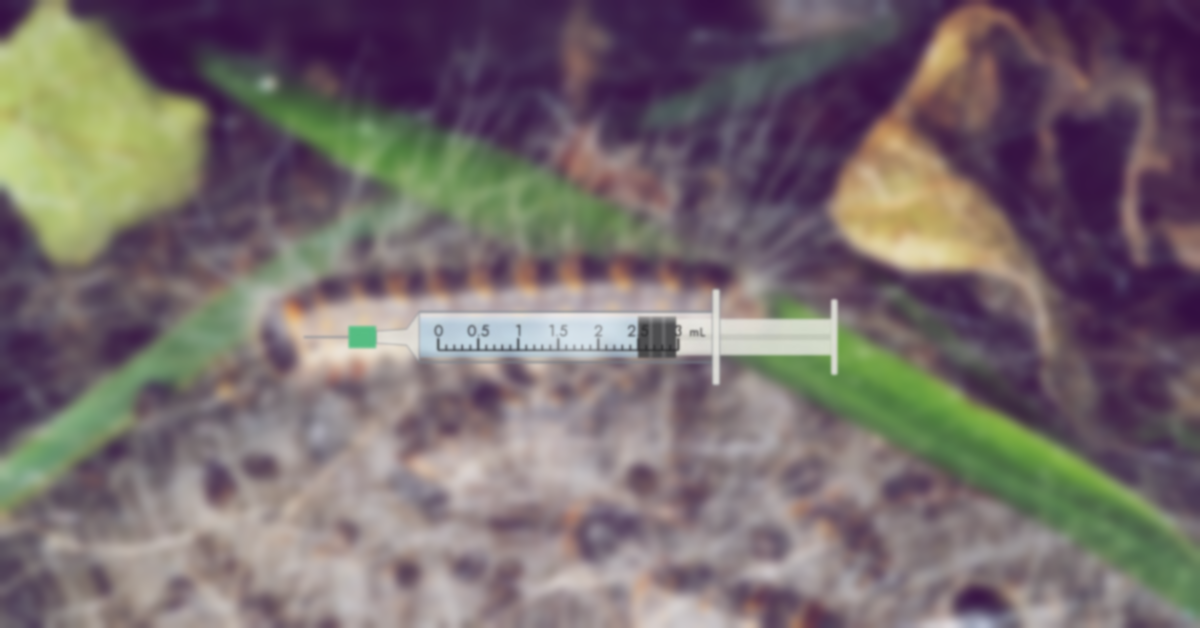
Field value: {"value": 2.5, "unit": "mL"}
